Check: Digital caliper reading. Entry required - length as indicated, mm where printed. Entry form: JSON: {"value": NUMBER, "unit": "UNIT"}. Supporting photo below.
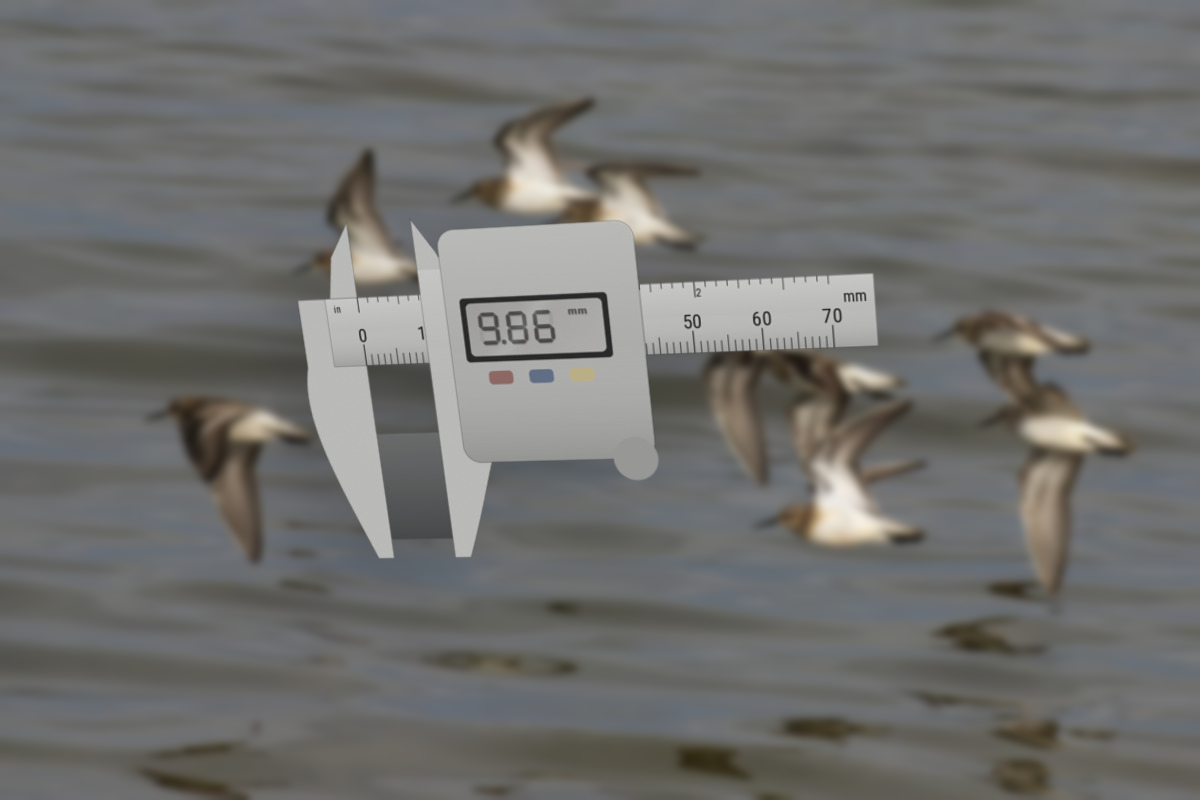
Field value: {"value": 9.86, "unit": "mm"}
